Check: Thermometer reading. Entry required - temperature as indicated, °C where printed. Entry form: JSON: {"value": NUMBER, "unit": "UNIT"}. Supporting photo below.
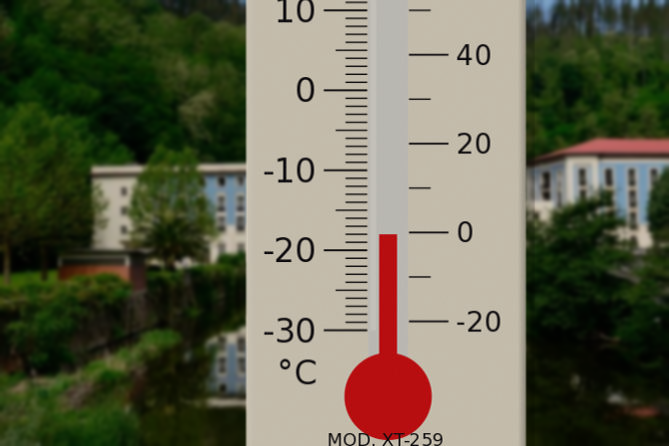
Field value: {"value": -18, "unit": "°C"}
